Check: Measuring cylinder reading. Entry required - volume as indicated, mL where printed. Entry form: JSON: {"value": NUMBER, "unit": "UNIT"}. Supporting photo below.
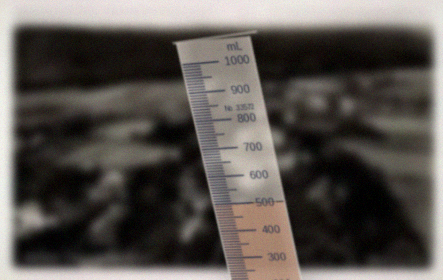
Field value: {"value": 500, "unit": "mL"}
